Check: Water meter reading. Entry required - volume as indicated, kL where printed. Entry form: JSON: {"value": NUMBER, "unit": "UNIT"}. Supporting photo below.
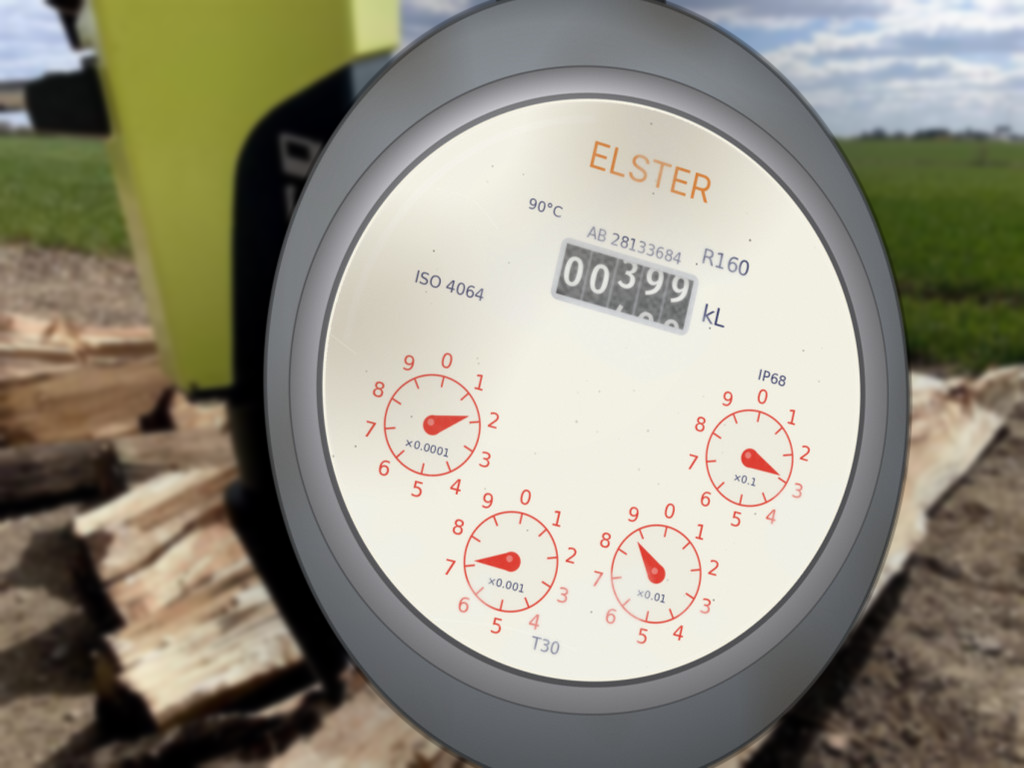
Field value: {"value": 399.2871, "unit": "kL"}
